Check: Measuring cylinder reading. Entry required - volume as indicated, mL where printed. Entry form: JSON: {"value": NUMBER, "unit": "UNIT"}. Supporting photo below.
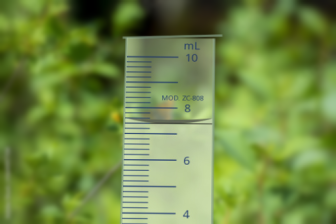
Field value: {"value": 7.4, "unit": "mL"}
